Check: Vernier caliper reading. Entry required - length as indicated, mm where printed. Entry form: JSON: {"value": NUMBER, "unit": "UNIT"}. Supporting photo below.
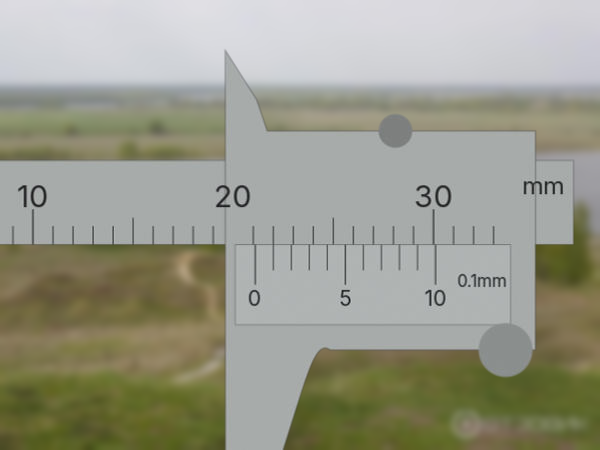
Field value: {"value": 21.1, "unit": "mm"}
